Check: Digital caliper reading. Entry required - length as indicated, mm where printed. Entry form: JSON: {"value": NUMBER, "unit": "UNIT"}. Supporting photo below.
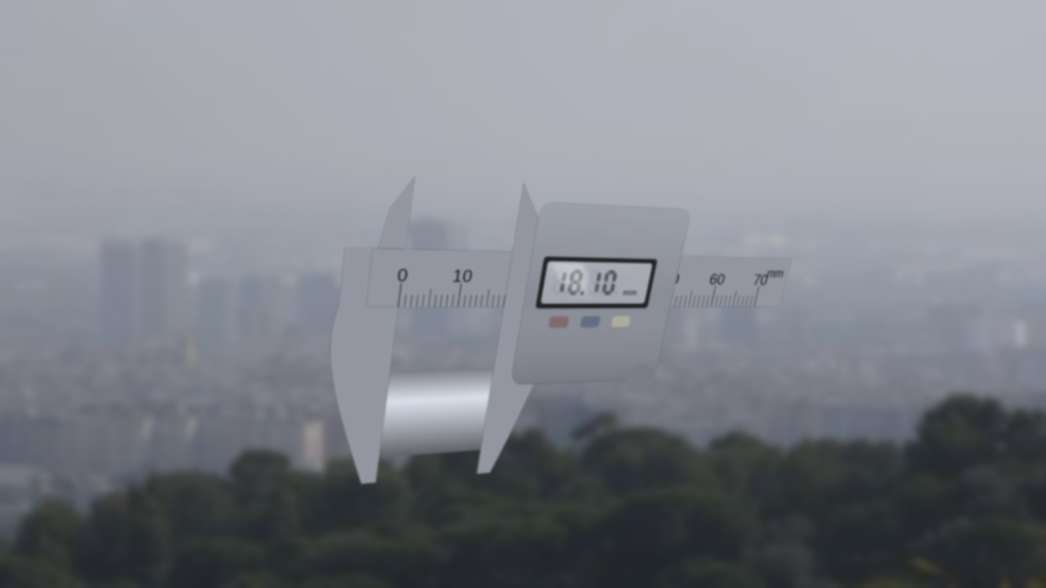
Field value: {"value": 18.10, "unit": "mm"}
